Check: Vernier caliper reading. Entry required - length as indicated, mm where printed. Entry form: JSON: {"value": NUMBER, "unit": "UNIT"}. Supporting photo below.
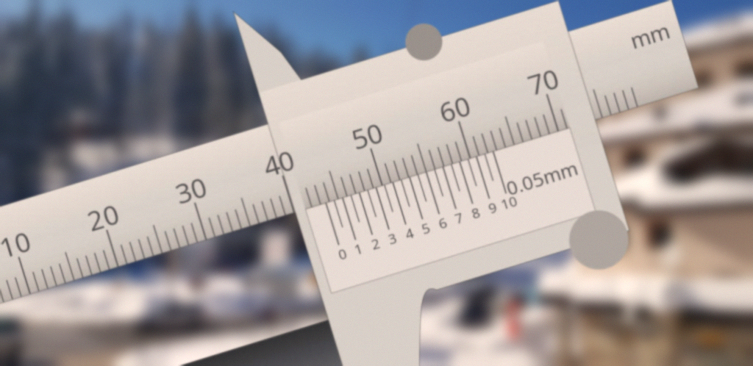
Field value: {"value": 43.6, "unit": "mm"}
